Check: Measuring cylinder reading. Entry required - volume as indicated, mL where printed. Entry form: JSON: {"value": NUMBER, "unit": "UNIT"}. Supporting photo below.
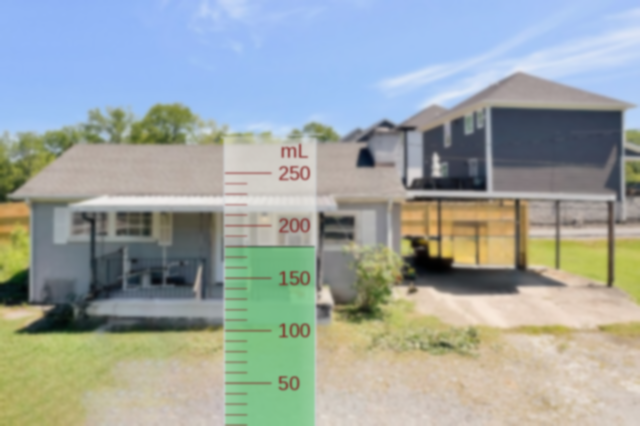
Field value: {"value": 180, "unit": "mL"}
